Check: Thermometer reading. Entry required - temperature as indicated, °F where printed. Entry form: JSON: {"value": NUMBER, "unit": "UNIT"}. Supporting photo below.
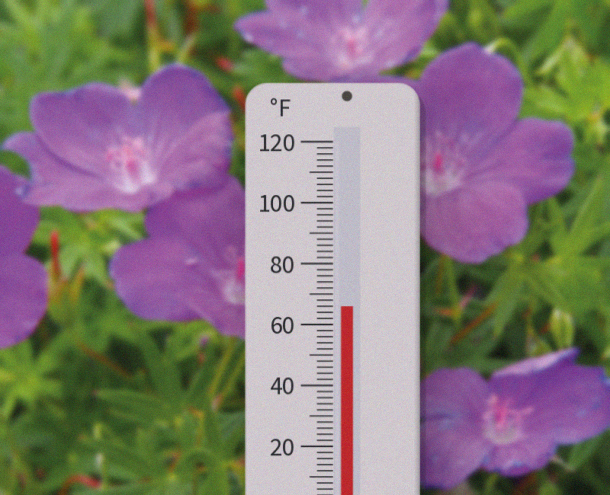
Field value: {"value": 66, "unit": "°F"}
